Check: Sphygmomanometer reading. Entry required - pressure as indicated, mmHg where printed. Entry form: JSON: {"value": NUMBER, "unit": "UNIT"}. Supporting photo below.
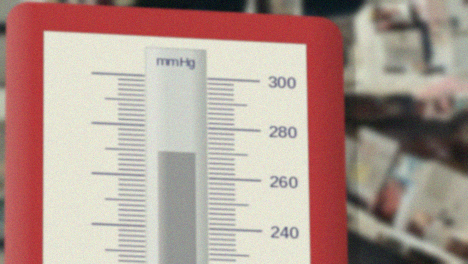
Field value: {"value": 270, "unit": "mmHg"}
